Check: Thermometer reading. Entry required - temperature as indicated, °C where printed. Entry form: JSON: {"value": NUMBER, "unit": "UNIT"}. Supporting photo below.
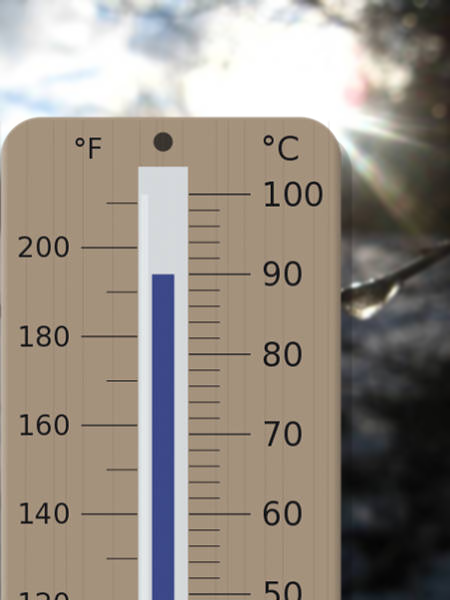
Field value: {"value": 90, "unit": "°C"}
